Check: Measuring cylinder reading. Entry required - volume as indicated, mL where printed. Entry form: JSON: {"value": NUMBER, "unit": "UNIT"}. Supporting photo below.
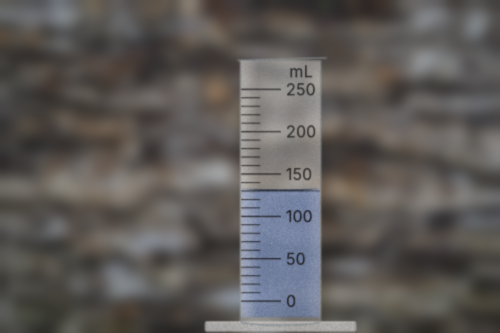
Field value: {"value": 130, "unit": "mL"}
